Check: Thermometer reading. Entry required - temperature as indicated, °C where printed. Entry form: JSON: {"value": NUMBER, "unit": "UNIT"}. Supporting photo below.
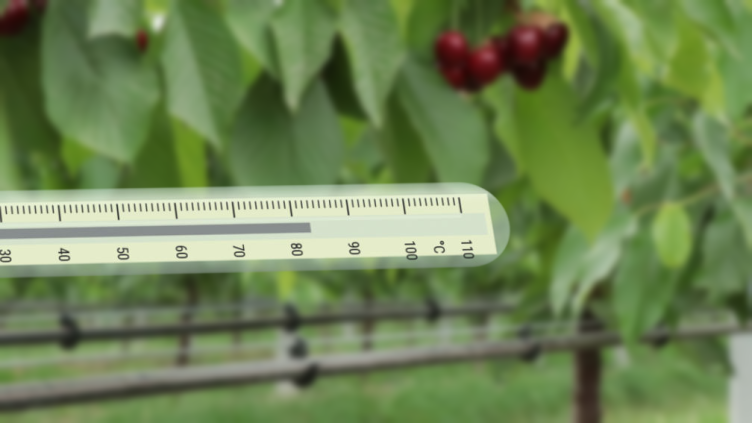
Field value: {"value": 83, "unit": "°C"}
